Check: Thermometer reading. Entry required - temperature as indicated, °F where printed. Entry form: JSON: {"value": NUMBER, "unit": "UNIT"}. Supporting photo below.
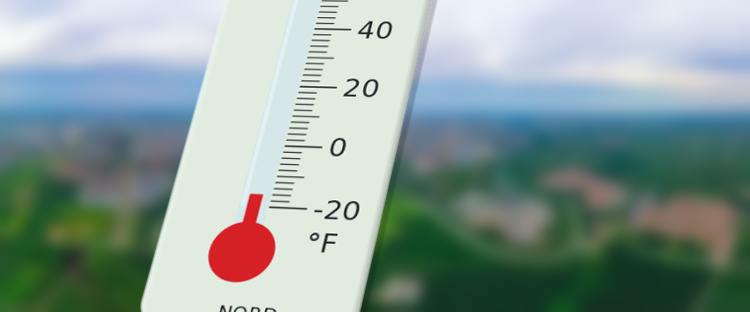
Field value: {"value": -16, "unit": "°F"}
